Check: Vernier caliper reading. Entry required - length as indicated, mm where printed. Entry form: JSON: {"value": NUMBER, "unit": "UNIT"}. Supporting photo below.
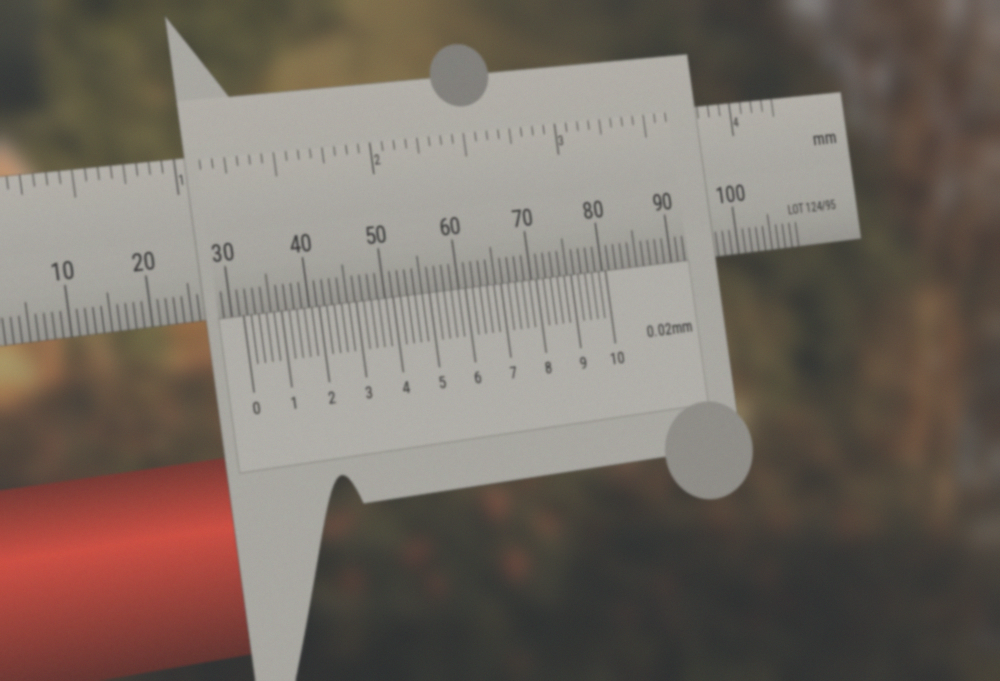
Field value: {"value": 31.5, "unit": "mm"}
